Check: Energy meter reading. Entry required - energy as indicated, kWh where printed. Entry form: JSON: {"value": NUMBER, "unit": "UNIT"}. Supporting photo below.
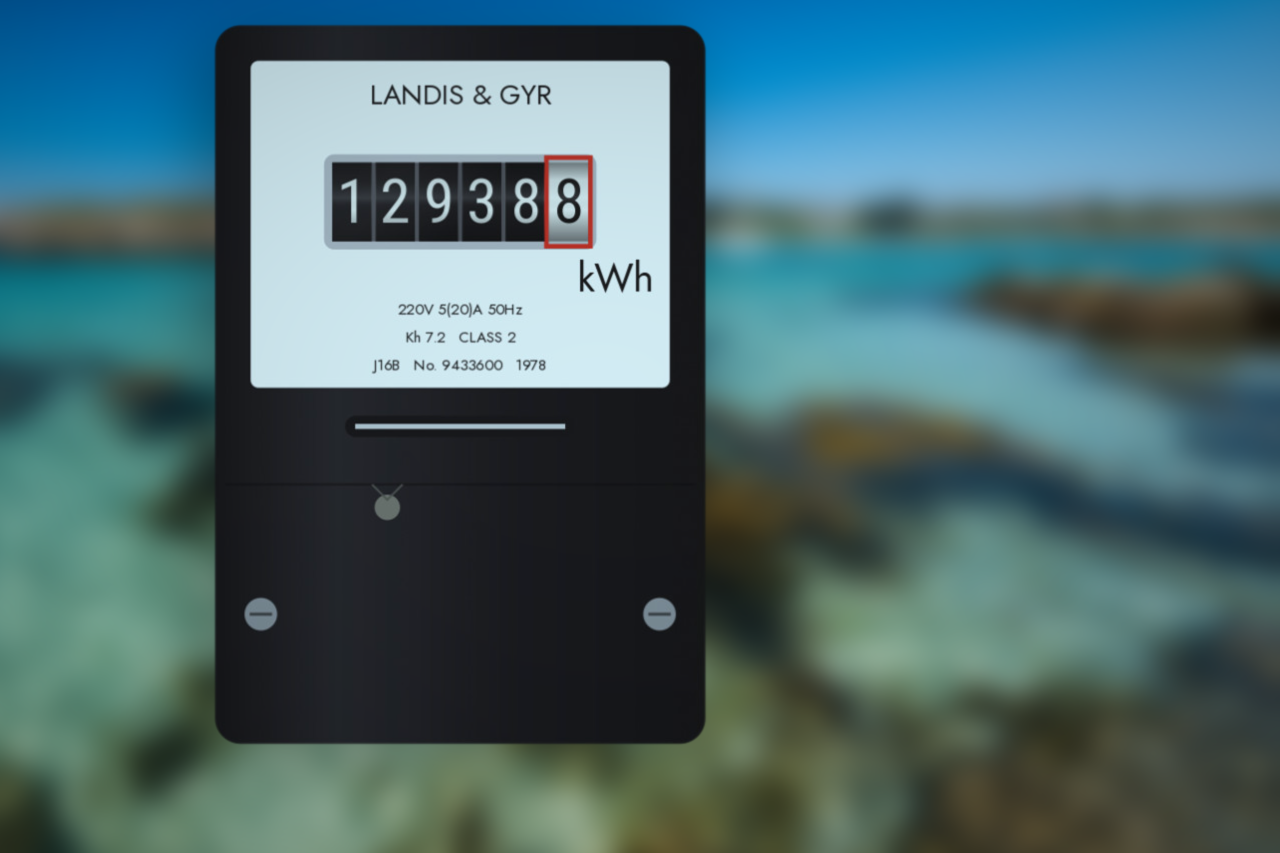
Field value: {"value": 12938.8, "unit": "kWh"}
